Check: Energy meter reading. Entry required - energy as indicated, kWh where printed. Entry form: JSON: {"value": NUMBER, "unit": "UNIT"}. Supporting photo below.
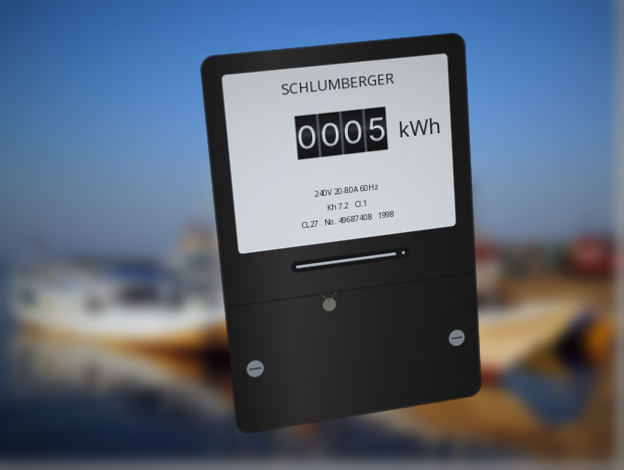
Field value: {"value": 5, "unit": "kWh"}
